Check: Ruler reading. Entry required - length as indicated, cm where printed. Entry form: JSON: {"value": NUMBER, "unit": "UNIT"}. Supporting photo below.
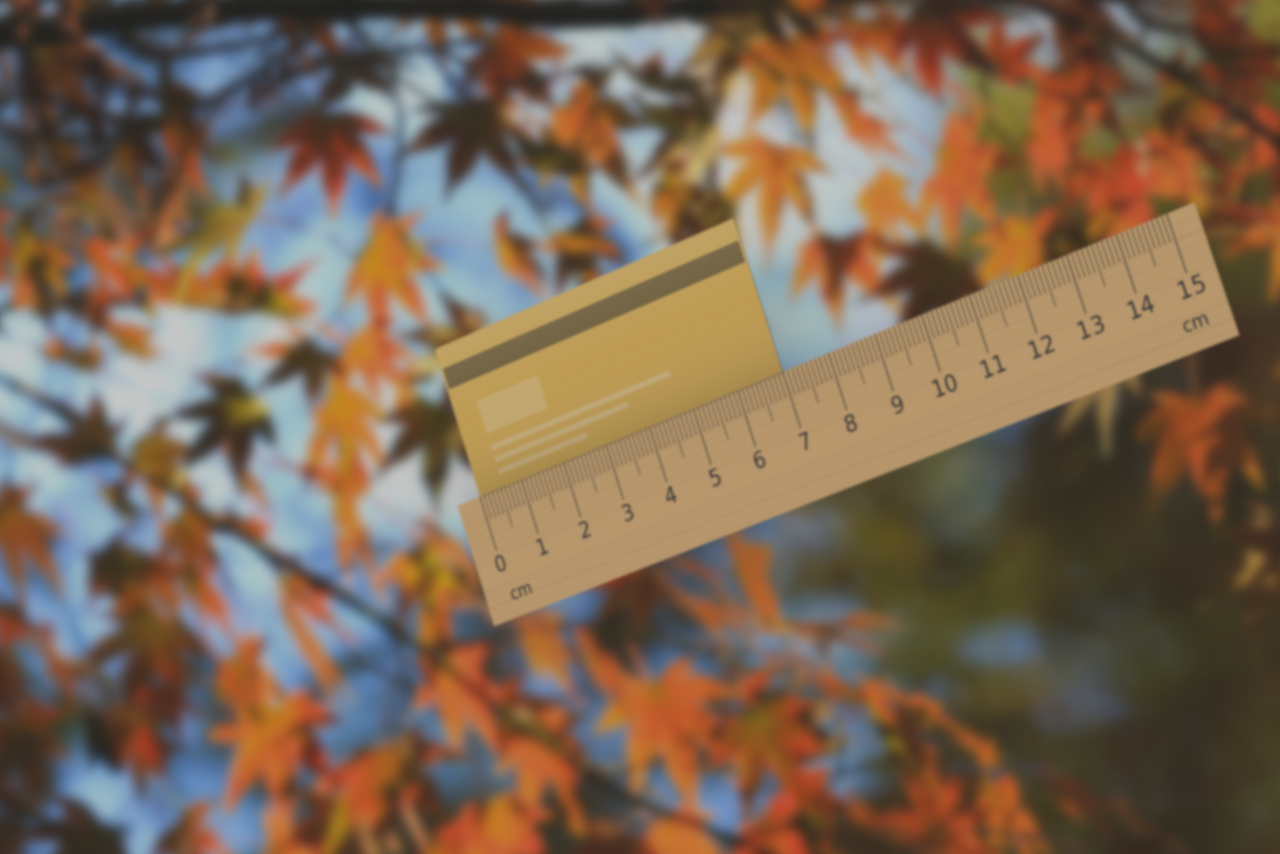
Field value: {"value": 7, "unit": "cm"}
